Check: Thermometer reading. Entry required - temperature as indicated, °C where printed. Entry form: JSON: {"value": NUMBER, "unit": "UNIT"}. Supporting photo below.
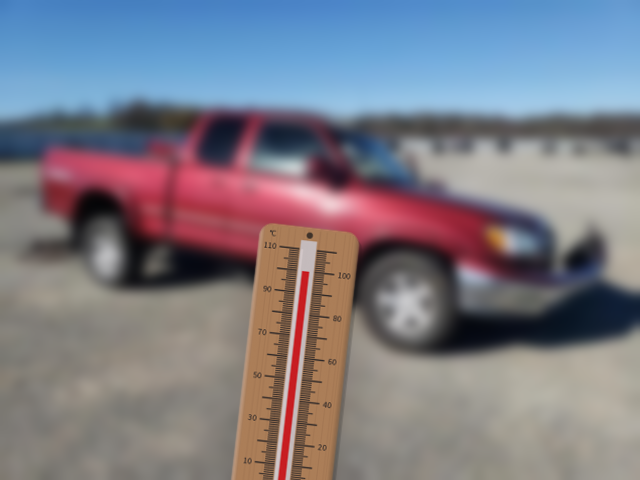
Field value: {"value": 100, "unit": "°C"}
